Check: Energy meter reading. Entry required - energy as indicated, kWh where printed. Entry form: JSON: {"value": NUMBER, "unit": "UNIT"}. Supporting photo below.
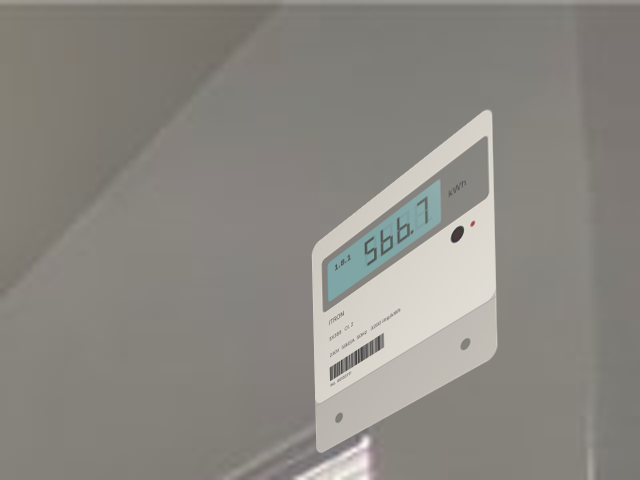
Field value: {"value": 566.7, "unit": "kWh"}
